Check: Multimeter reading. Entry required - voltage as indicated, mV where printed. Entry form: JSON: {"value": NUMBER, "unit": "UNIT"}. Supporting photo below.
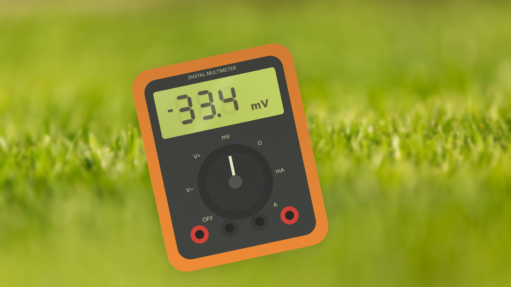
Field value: {"value": -33.4, "unit": "mV"}
